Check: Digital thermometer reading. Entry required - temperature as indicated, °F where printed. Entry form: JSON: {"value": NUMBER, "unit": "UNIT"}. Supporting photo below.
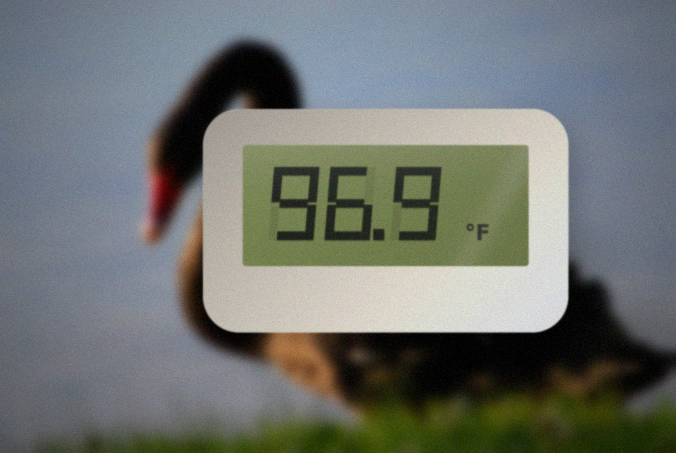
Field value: {"value": 96.9, "unit": "°F"}
